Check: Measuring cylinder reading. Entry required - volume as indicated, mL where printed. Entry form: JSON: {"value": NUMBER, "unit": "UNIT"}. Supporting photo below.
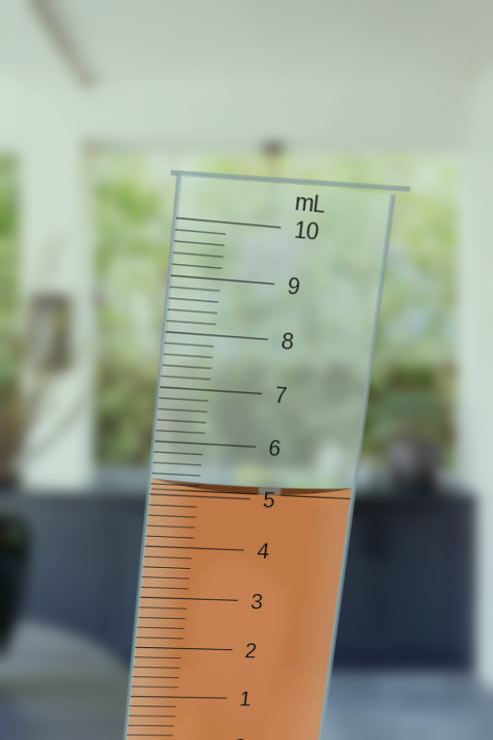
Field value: {"value": 5.1, "unit": "mL"}
